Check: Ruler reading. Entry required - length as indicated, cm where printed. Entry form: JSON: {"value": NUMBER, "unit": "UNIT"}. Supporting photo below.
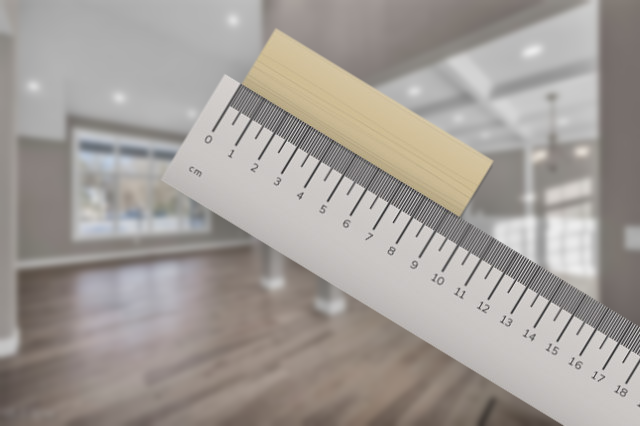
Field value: {"value": 9.5, "unit": "cm"}
